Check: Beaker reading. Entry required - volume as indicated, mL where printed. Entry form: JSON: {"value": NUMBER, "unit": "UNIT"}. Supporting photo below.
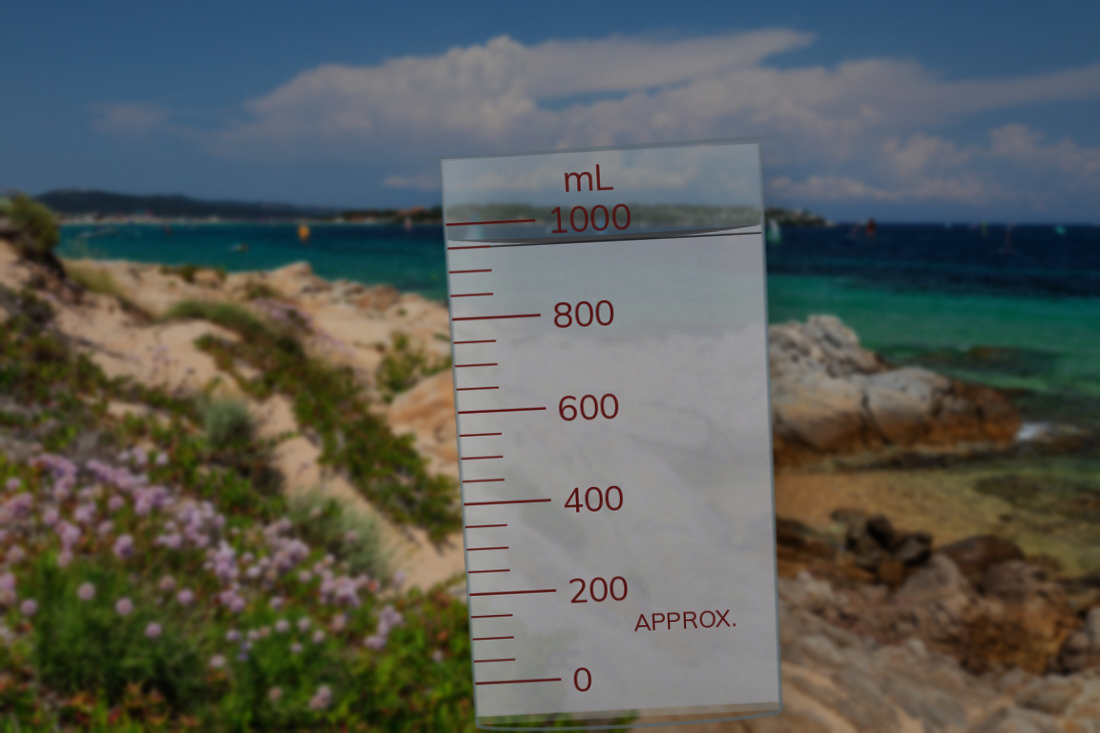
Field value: {"value": 950, "unit": "mL"}
